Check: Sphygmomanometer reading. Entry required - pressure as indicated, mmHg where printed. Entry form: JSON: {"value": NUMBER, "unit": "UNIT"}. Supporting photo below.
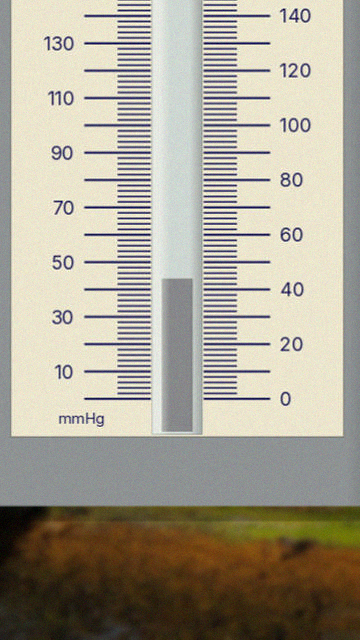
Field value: {"value": 44, "unit": "mmHg"}
